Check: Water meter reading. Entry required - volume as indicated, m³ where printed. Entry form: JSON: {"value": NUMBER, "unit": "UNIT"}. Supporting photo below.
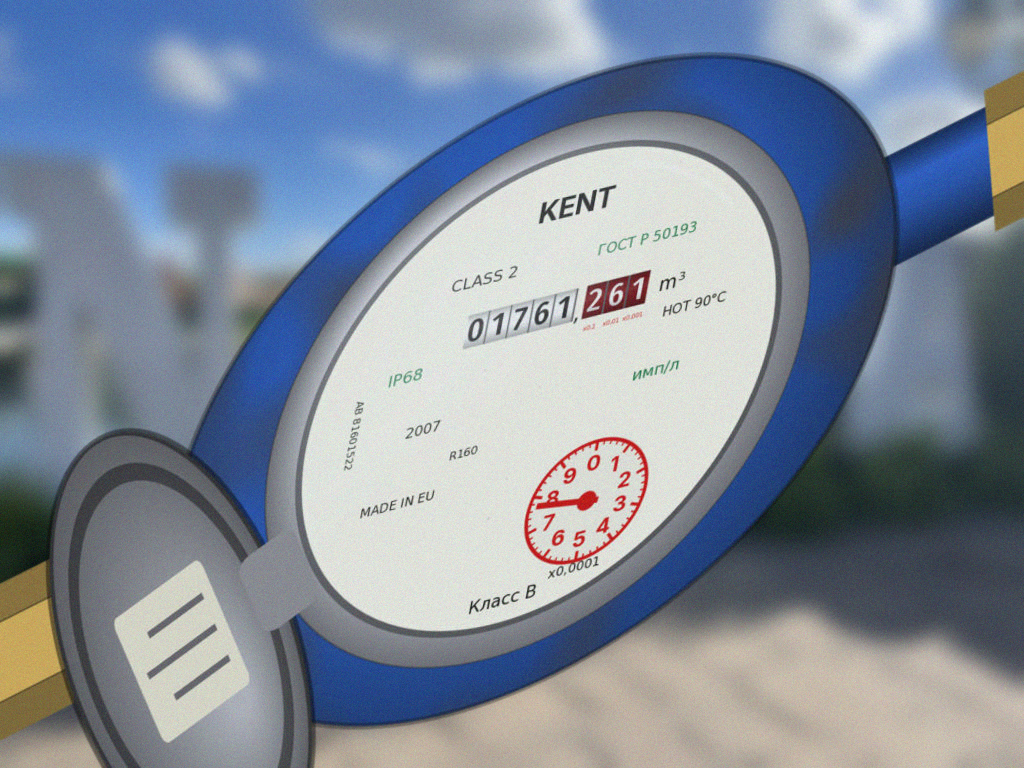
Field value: {"value": 1761.2617, "unit": "m³"}
